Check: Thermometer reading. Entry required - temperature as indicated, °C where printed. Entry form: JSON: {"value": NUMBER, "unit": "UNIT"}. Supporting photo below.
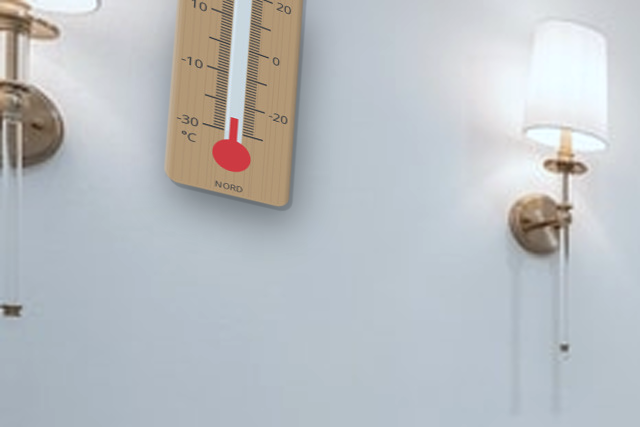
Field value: {"value": -25, "unit": "°C"}
